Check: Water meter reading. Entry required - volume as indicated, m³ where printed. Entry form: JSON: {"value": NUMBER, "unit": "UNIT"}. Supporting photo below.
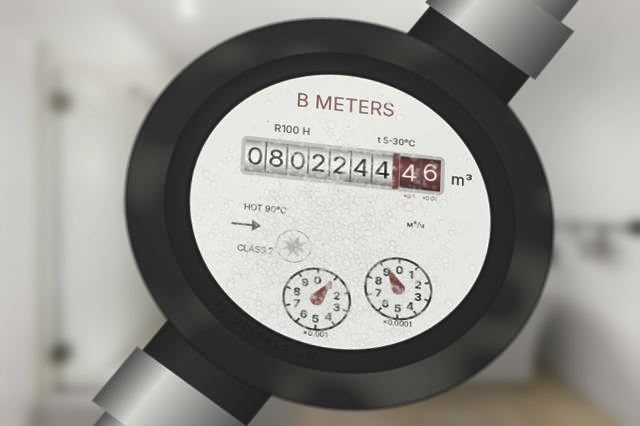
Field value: {"value": 802244.4609, "unit": "m³"}
